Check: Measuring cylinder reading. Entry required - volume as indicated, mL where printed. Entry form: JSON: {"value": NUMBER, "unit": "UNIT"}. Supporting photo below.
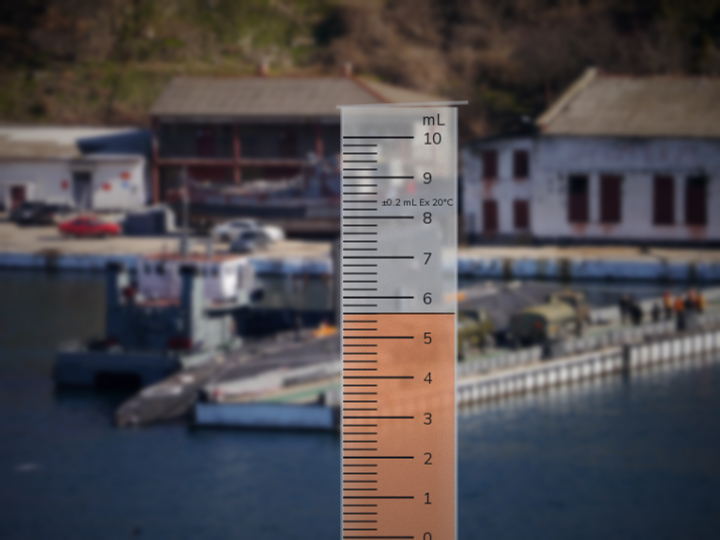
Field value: {"value": 5.6, "unit": "mL"}
